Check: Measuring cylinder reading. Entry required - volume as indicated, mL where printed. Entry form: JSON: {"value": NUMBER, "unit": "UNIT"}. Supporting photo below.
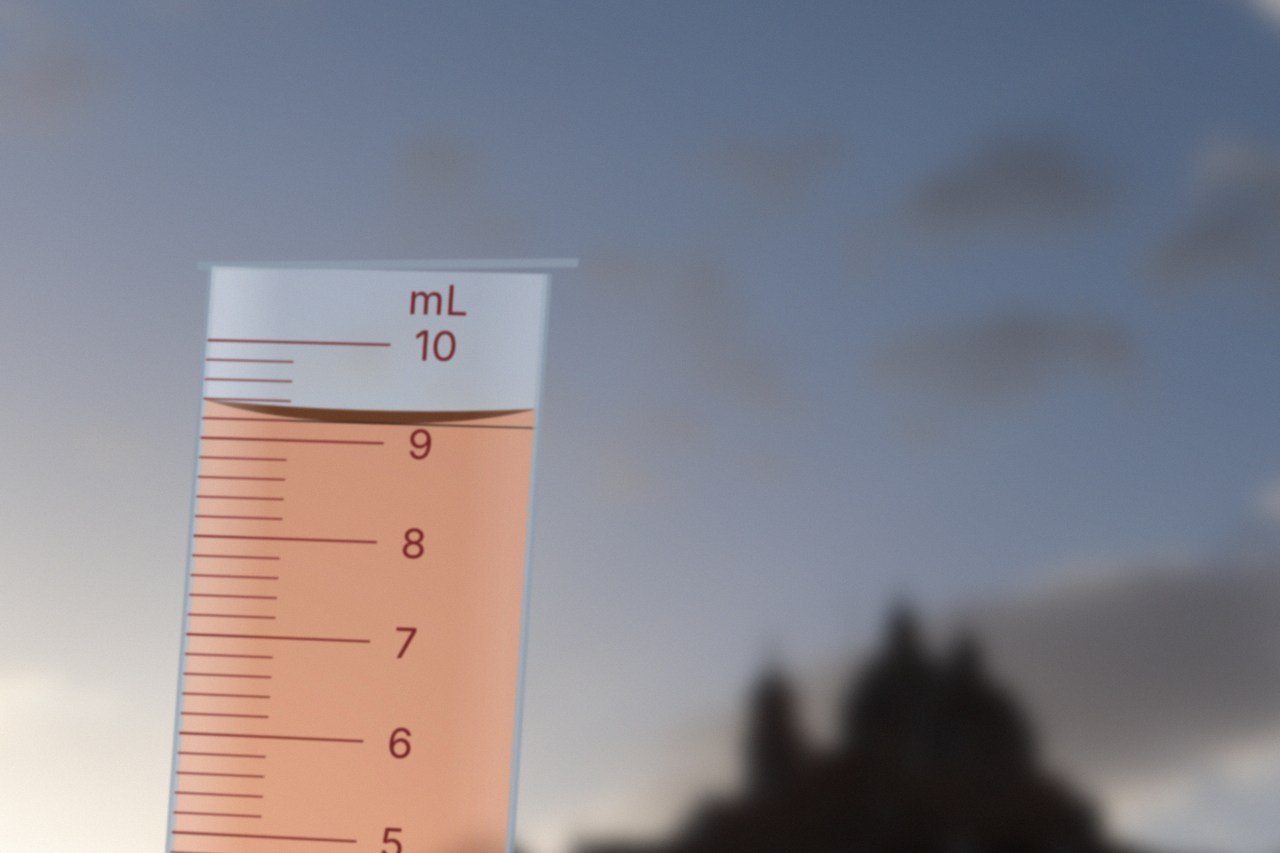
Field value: {"value": 9.2, "unit": "mL"}
